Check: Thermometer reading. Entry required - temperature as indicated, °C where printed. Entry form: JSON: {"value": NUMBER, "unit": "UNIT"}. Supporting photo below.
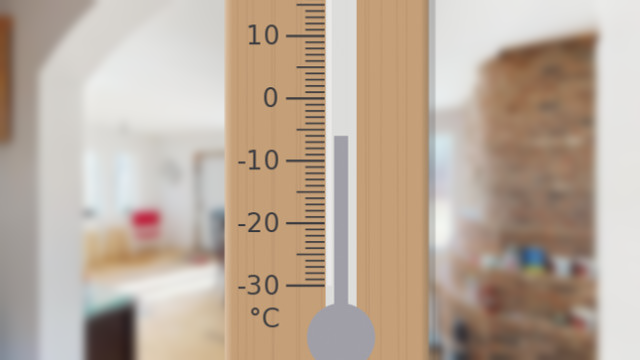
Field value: {"value": -6, "unit": "°C"}
